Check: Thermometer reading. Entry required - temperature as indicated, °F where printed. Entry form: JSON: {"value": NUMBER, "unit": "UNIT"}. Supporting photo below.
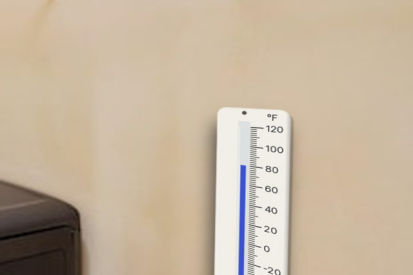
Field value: {"value": 80, "unit": "°F"}
